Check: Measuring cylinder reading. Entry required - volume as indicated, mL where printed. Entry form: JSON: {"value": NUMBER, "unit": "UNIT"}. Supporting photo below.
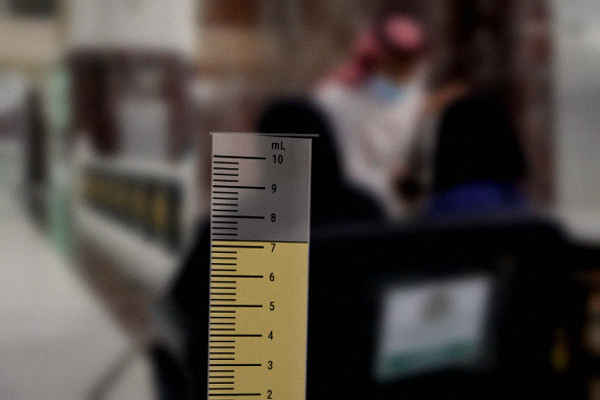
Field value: {"value": 7.2, "unit": "mL"}
